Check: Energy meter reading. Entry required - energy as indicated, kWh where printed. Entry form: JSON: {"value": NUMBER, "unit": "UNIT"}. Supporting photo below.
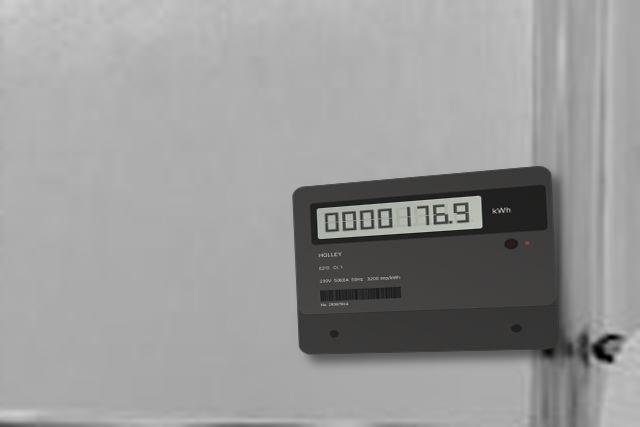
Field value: {"value": 176.9, "unit": "kWh"}
